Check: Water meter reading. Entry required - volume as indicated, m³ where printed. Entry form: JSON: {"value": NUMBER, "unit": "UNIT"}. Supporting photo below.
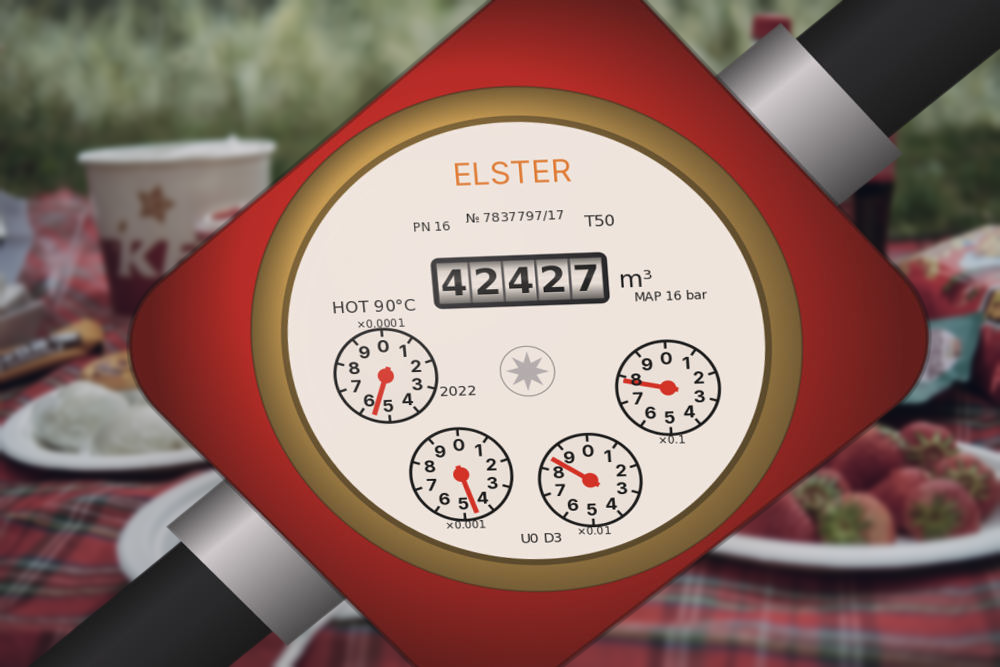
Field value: {"value": 42427.7845, "unit": "m³"}
